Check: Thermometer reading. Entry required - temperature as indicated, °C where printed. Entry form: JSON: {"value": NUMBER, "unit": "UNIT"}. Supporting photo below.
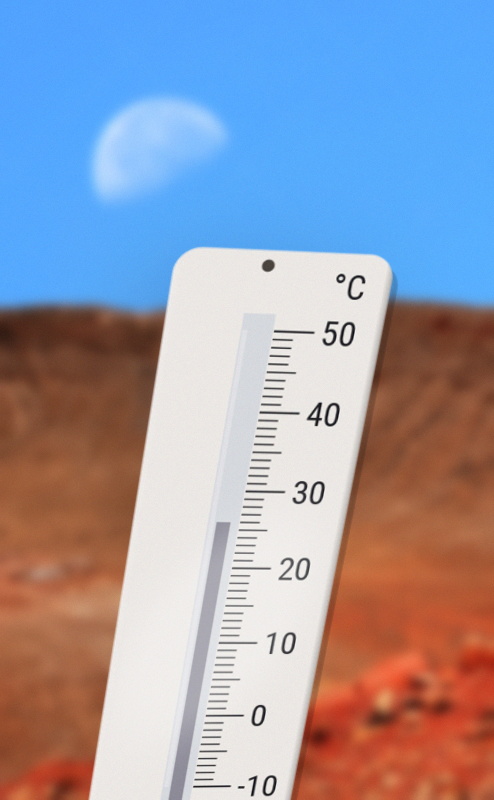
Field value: {"value": 26, "unit": "°C"}
